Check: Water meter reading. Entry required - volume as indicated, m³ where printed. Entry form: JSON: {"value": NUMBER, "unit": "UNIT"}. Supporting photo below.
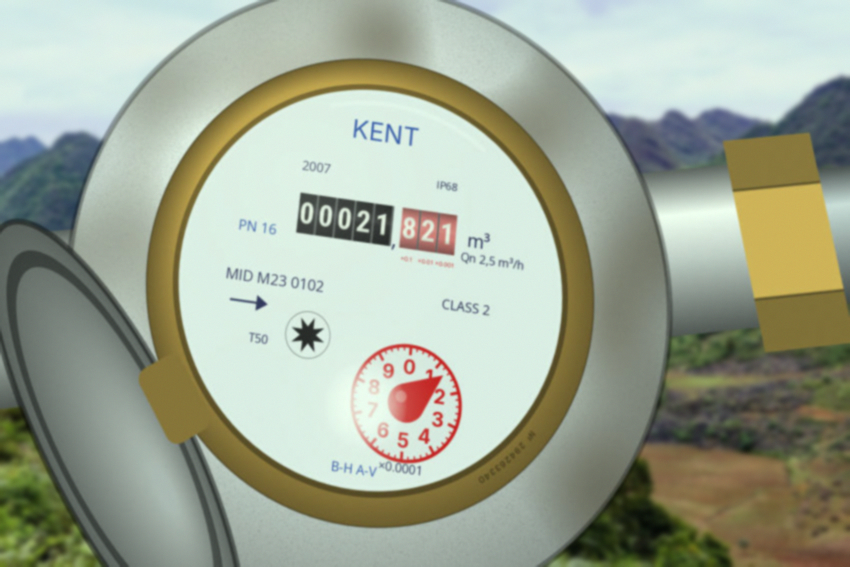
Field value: {"value": 21.8211, "unit": "m³"}
